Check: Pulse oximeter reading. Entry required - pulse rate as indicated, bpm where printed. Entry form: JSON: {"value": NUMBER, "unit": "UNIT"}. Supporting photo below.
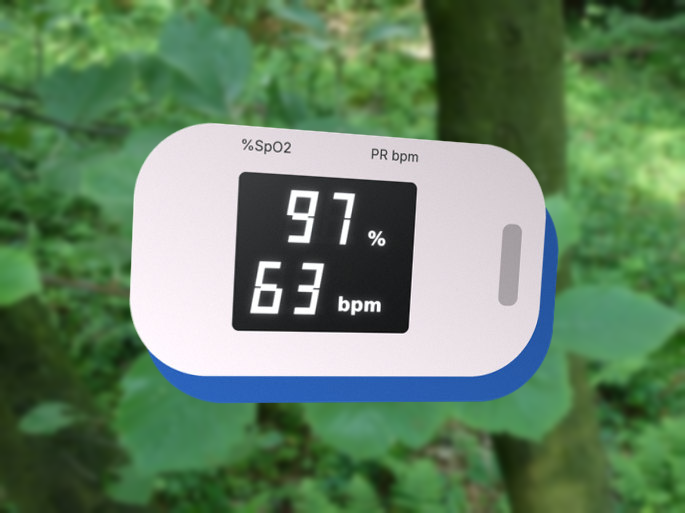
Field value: {"value": 63, "unit": "bpm"}
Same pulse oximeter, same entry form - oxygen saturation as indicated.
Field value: {"value": 97, "unit": "%"}
